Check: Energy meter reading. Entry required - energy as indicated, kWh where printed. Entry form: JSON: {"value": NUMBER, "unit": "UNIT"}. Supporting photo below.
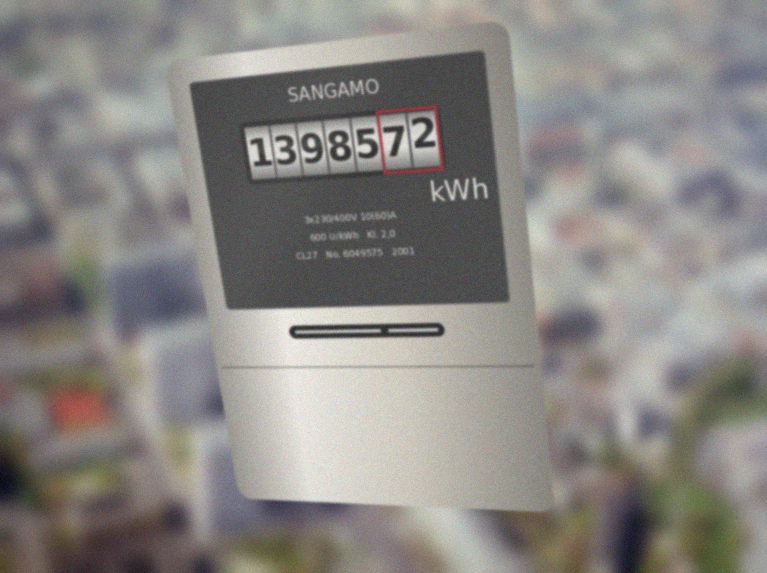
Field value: {"value": 13985.72, "unit": "kWh"}
